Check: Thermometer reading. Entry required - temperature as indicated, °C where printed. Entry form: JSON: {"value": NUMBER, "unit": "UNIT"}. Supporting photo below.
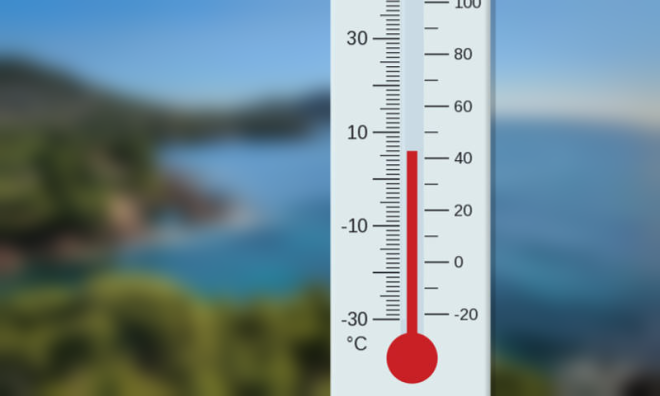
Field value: {"value": 6, "unit": "°C"}
